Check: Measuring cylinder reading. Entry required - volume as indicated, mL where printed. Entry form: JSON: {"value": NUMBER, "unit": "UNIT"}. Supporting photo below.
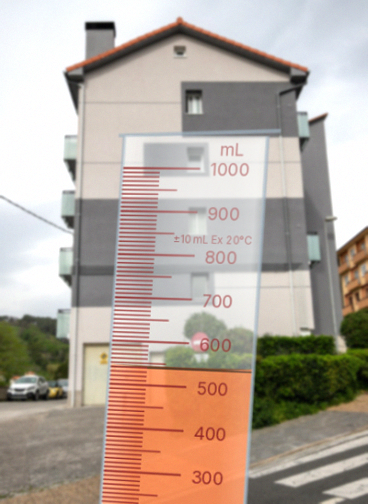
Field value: {"value": 540, "unit": "mL"}
